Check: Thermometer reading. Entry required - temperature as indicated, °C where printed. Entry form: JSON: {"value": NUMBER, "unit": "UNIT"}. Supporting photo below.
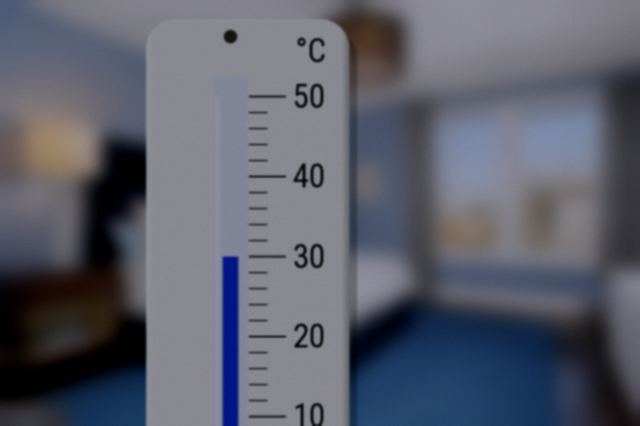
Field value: {"value": 30, "unit": "°C"}
